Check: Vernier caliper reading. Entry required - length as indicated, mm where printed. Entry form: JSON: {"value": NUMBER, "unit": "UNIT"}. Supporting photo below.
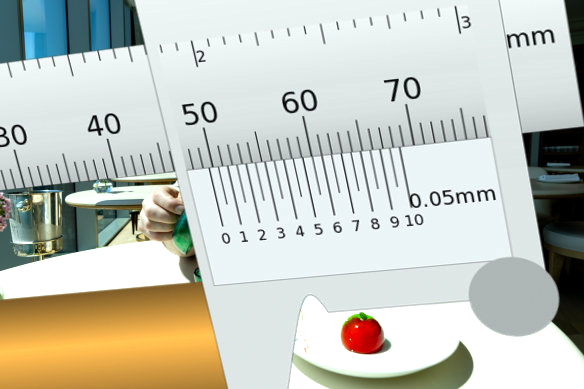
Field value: {"value": 49.6, "unit": "mm"}
